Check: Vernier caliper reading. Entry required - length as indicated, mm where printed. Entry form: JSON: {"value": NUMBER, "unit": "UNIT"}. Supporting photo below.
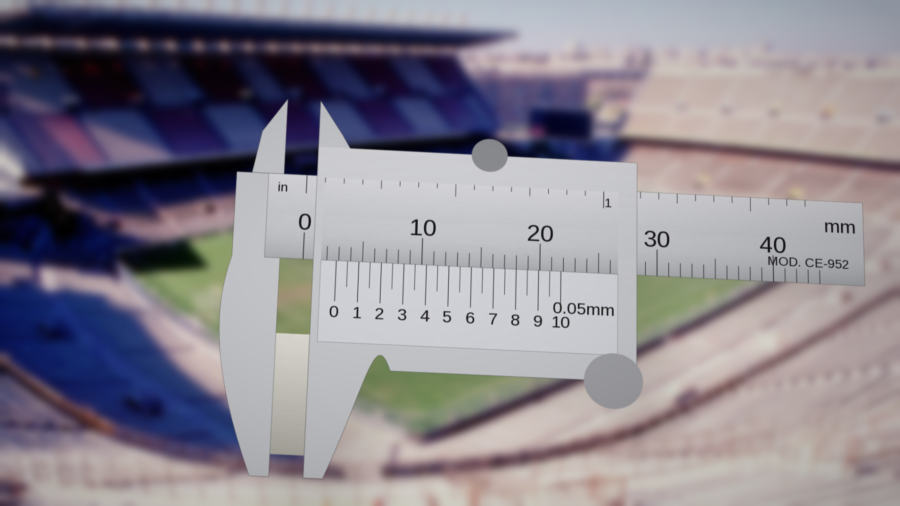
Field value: {"value": 2.8, "unit": "mm"}
